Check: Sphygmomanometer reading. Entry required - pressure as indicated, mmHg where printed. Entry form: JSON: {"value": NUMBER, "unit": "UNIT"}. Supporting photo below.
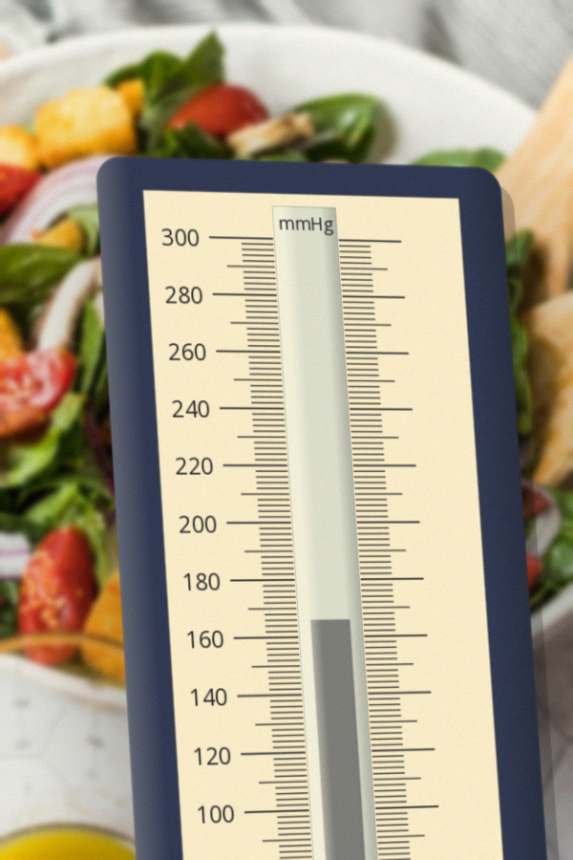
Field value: {"value": 166, "unit": "mmHg"}
